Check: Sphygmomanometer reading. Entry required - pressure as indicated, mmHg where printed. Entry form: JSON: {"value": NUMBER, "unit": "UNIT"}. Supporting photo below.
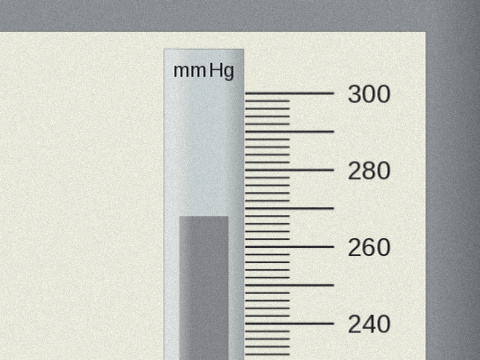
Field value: {"value": 268, "unit": "mmHg"}
